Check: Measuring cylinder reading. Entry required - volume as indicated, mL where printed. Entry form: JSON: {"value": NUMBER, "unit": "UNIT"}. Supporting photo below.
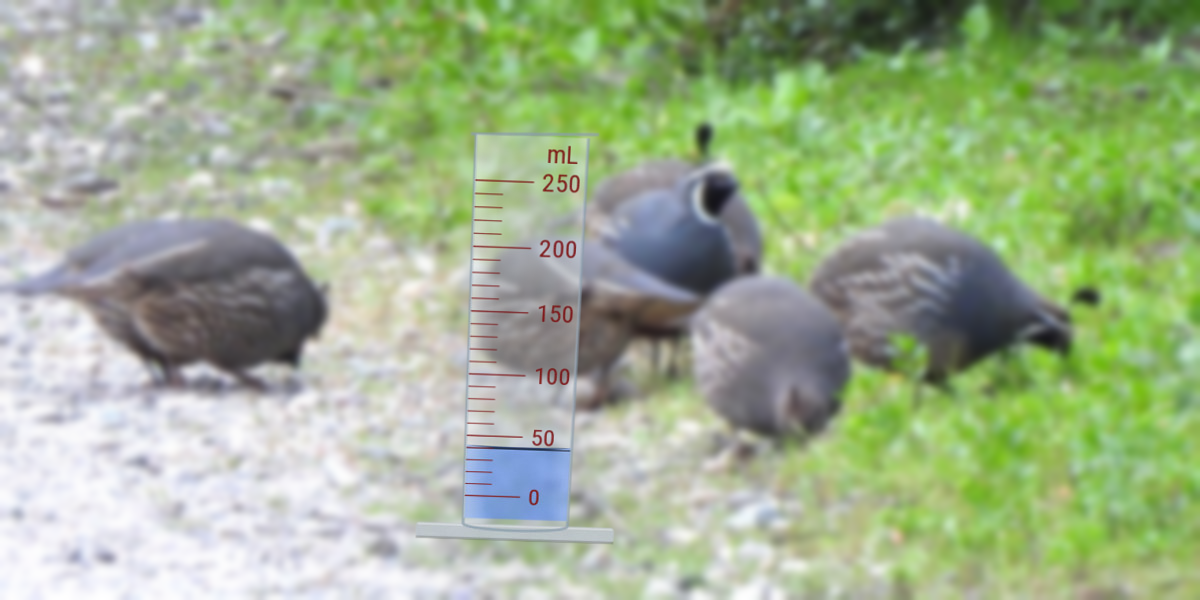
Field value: {"value": 40, "unit": "mL"}
